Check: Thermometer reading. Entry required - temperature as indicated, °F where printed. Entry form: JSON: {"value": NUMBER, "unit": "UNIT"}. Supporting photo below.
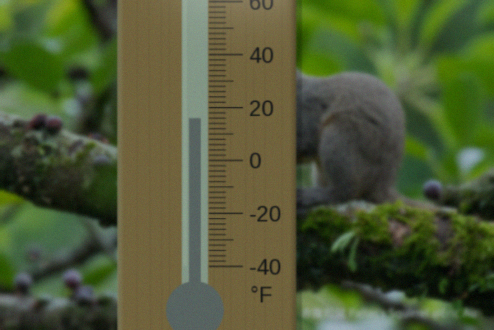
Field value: {"value": 16, "unit": "°F"}
